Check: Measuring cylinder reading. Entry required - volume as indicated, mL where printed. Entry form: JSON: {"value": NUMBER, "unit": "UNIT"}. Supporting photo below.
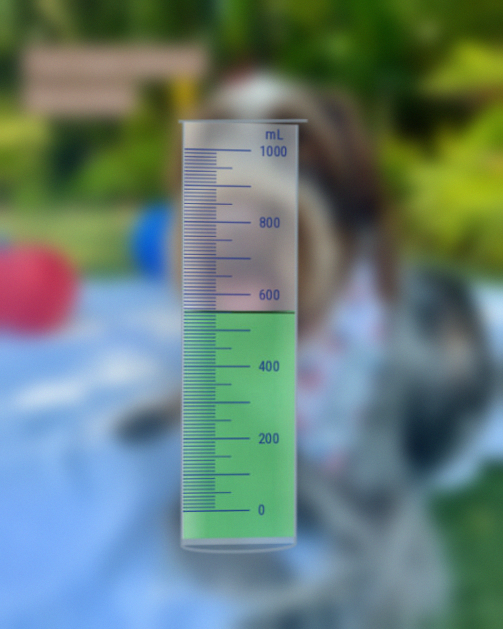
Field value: {"value": 550, "unit": "mL"}
